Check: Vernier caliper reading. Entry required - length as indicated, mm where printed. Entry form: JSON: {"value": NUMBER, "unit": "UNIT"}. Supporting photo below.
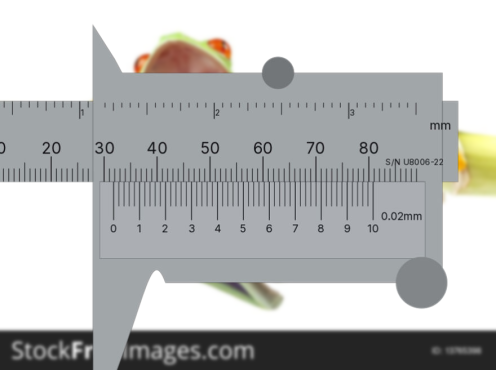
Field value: {"value": 31.8, "unit": "mm"}
